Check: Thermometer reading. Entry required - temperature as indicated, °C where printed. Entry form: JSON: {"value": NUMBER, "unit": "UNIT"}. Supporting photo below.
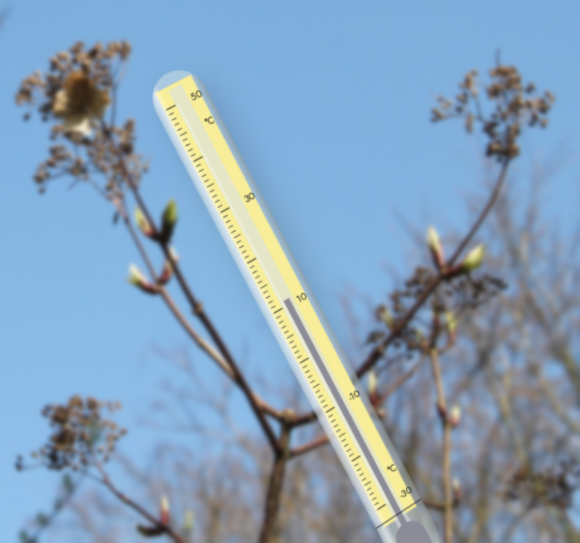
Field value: {"value": 11, "unit": "°C"}
